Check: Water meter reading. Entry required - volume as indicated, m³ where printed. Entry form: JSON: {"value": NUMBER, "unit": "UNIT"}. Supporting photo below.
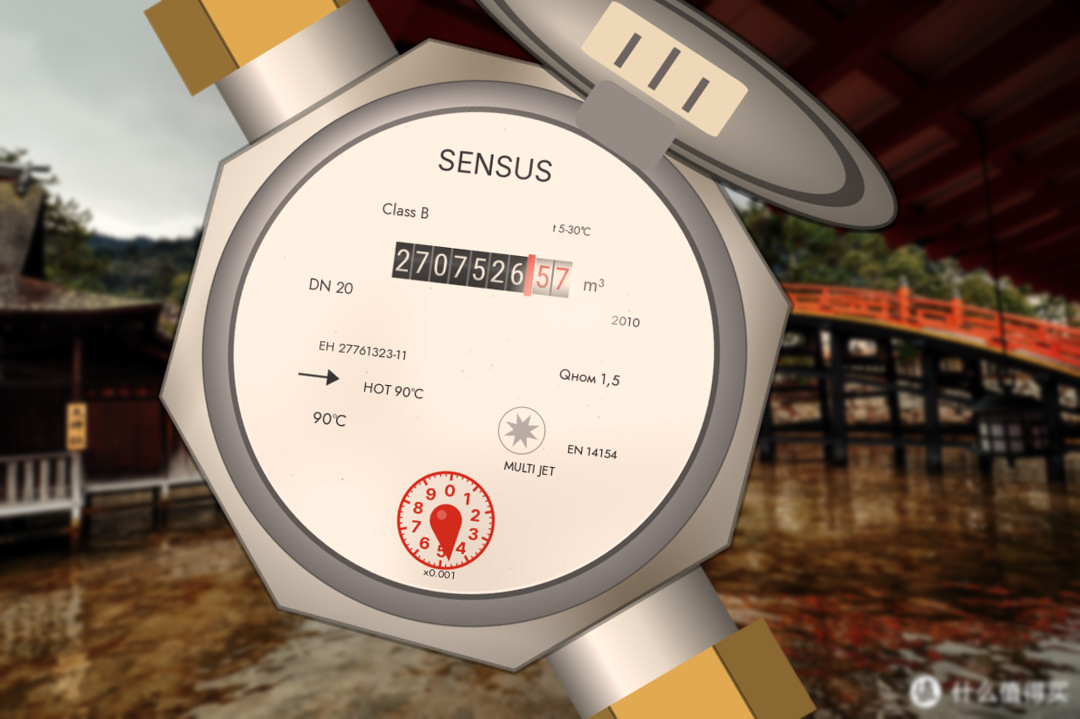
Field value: {"value": 2707526.574, "unit": "m³"}
